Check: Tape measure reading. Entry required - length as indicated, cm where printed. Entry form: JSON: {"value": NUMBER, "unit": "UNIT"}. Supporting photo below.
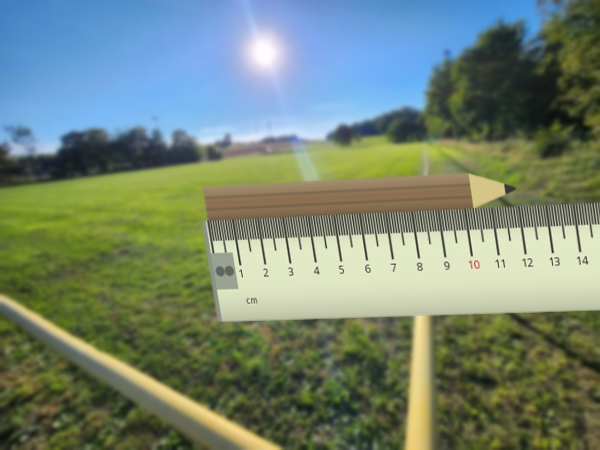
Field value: {"value": 12, "unit": "cm"}
